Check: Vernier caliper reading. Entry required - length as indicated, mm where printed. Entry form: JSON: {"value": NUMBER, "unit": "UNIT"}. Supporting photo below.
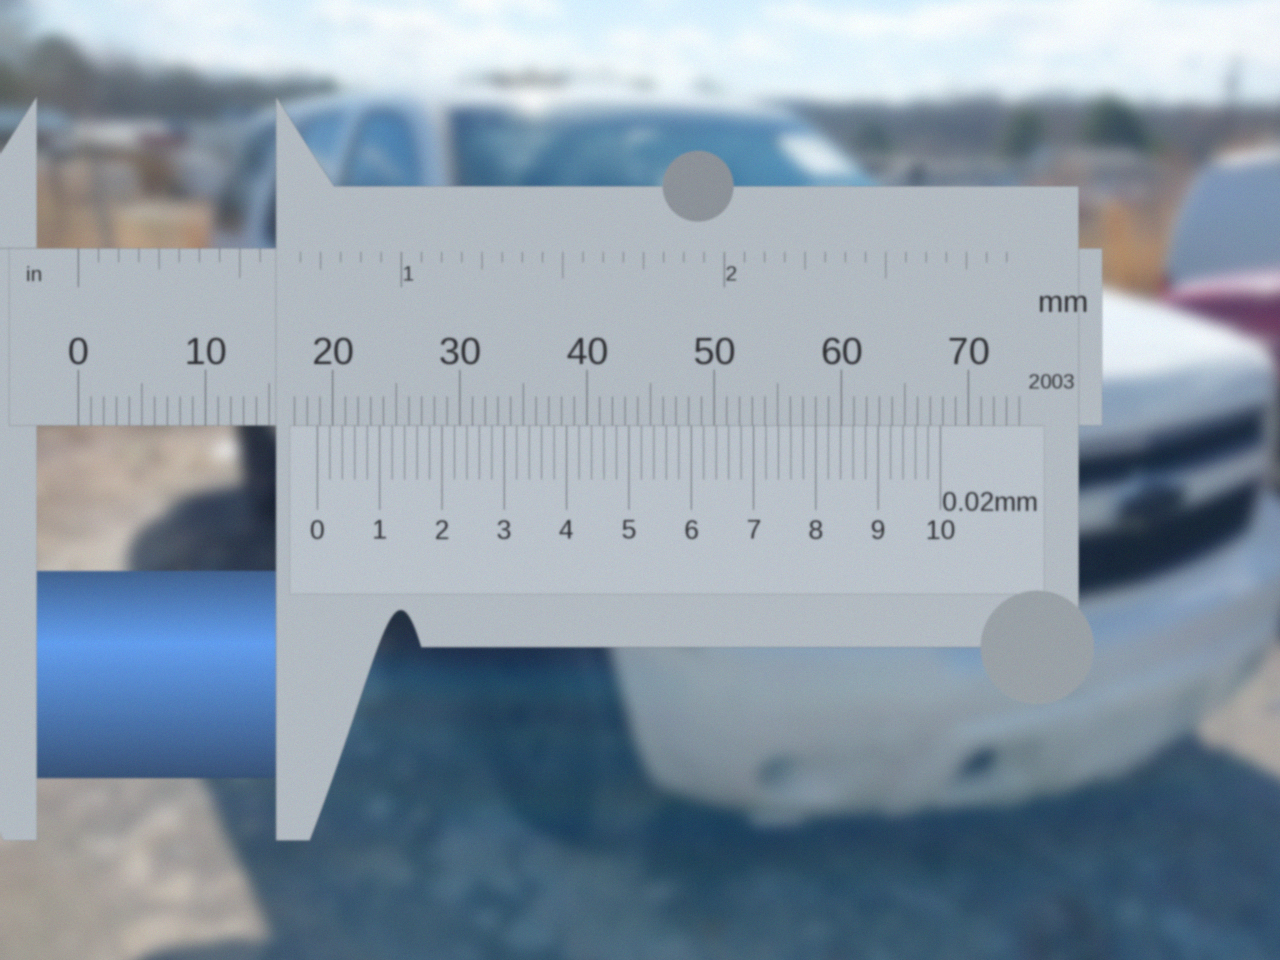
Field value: {"value": 18.8, "unit": "mm"}
